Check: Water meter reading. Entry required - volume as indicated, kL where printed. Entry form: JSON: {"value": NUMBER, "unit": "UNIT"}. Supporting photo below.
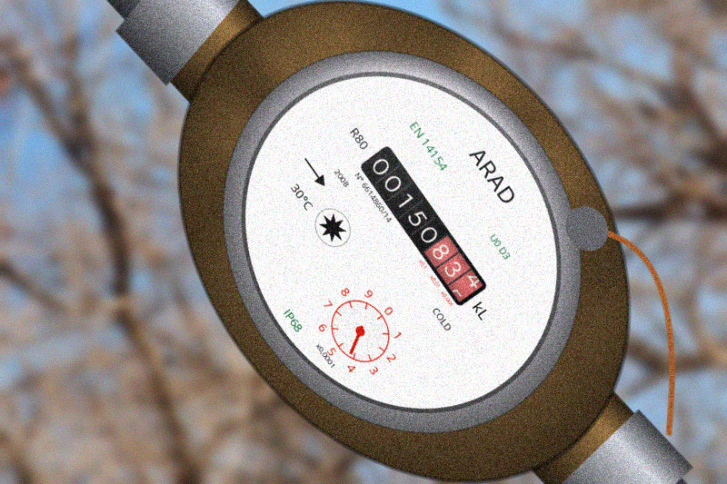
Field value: {"value": 150.8344, "unit": "kL"}
